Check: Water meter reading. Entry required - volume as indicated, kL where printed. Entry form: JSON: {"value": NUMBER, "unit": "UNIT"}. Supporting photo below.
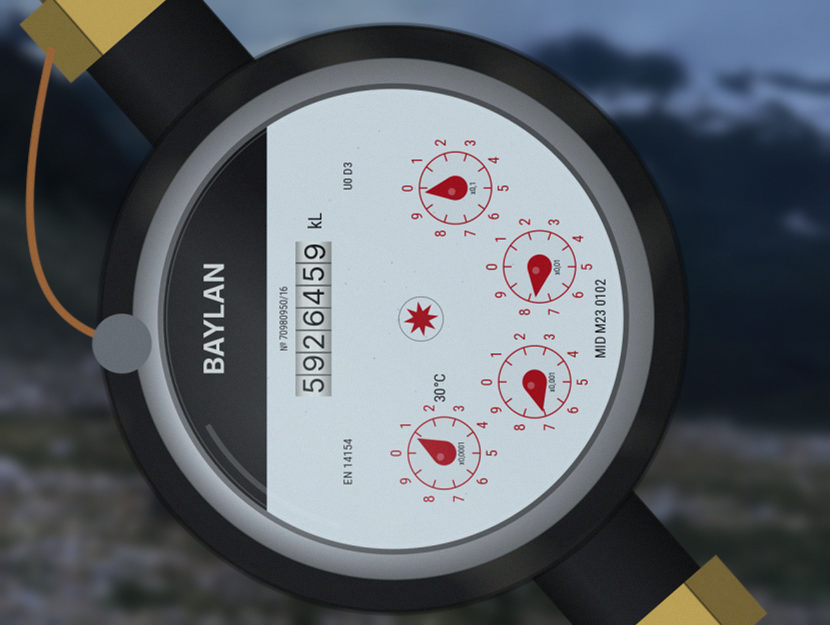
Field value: {"value": 5926458.9770, "unit": "kL"}
